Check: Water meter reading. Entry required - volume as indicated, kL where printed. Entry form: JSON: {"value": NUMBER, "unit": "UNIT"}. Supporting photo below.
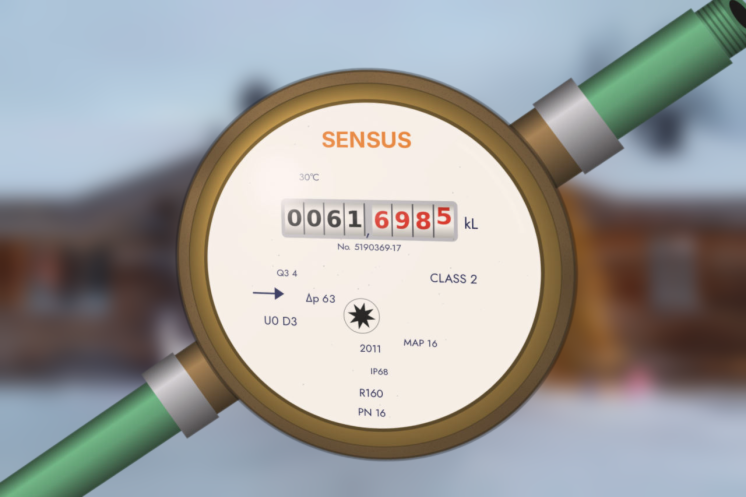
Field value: {"value": 61.6985, "unit": "kL"}
